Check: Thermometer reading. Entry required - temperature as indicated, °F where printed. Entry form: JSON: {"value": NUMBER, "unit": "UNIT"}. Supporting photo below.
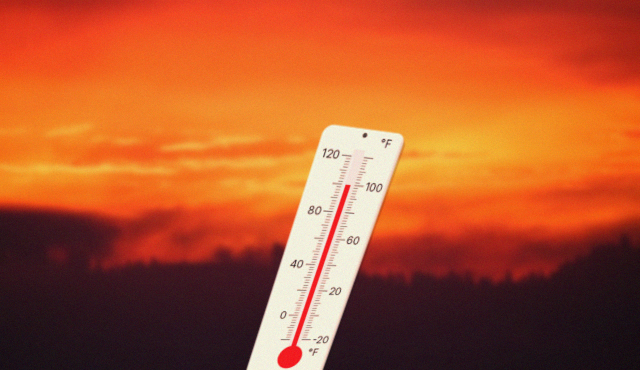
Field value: {"value": 100, "unit": "°F"}
